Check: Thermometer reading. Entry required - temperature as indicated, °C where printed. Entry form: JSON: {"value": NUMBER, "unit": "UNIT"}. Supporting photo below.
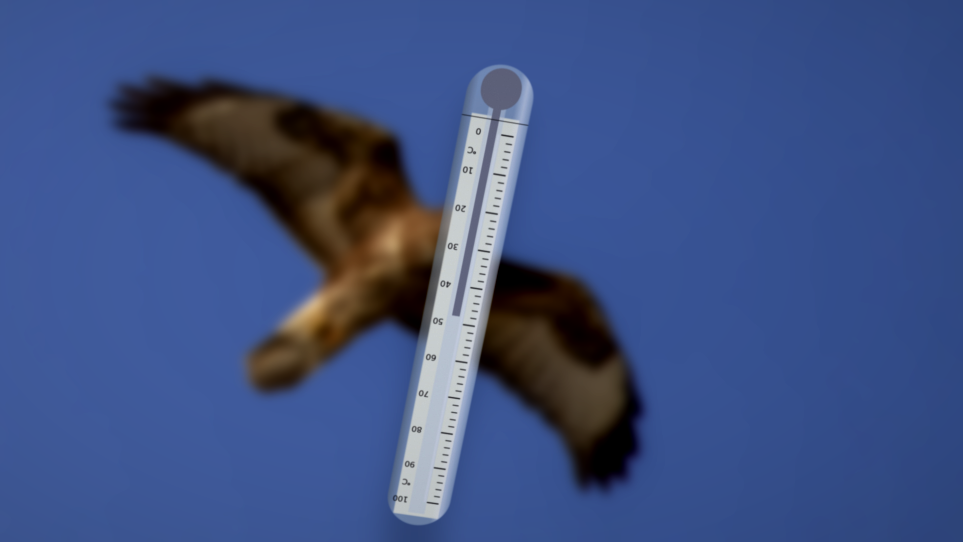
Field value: {"value": 48, "unit": "°C"}
